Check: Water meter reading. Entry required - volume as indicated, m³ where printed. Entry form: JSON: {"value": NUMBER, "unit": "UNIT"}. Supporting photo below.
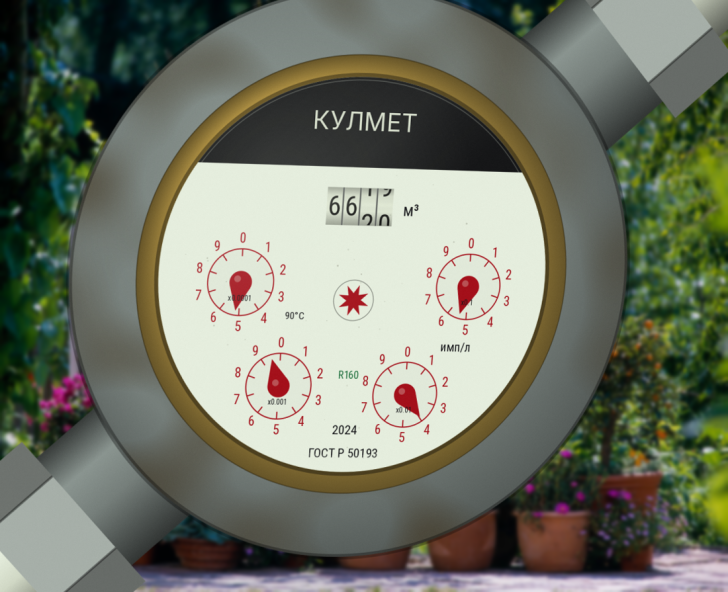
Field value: {"value": 6619.5395, "unit": "m³"}
